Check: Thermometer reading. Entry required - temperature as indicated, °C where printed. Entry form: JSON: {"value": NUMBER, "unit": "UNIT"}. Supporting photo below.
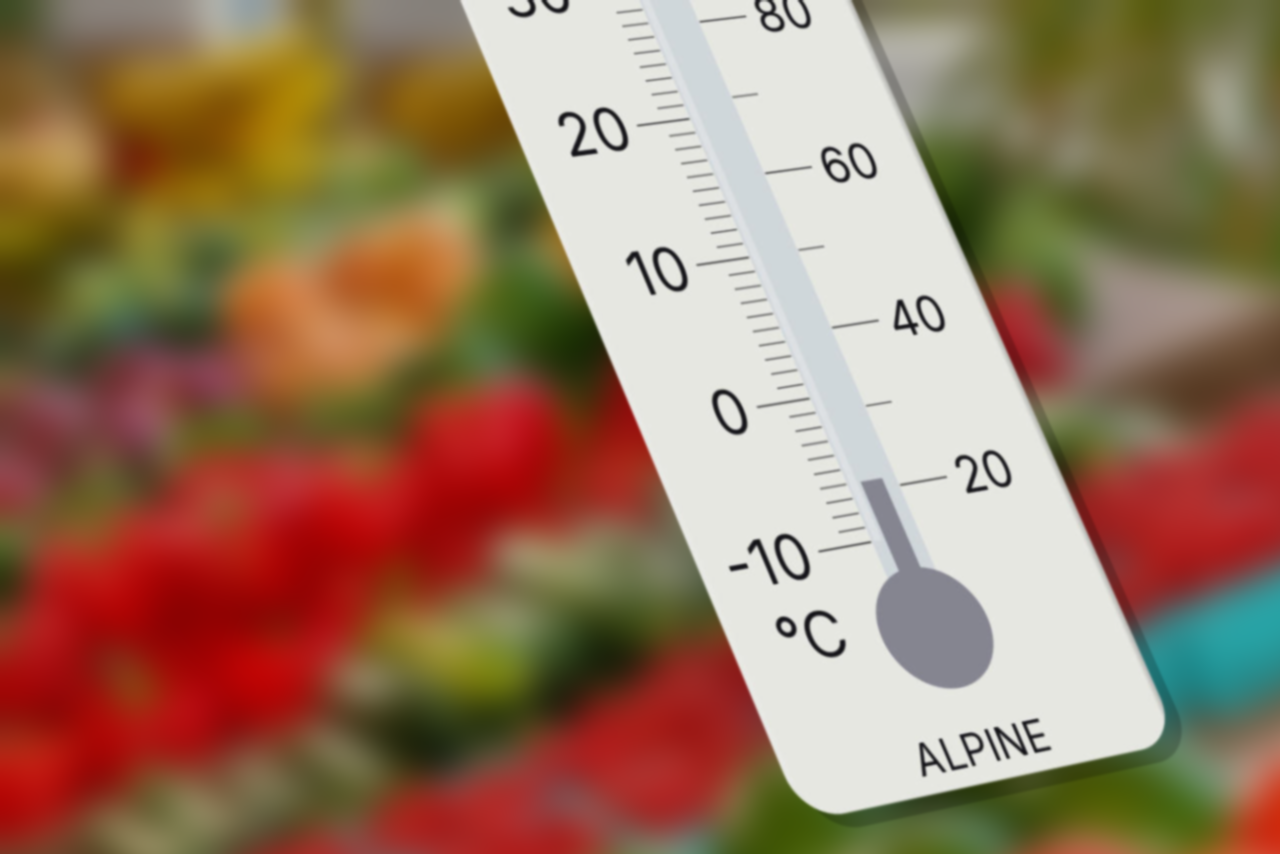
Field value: {"value": -6, "unit": "°C"}
